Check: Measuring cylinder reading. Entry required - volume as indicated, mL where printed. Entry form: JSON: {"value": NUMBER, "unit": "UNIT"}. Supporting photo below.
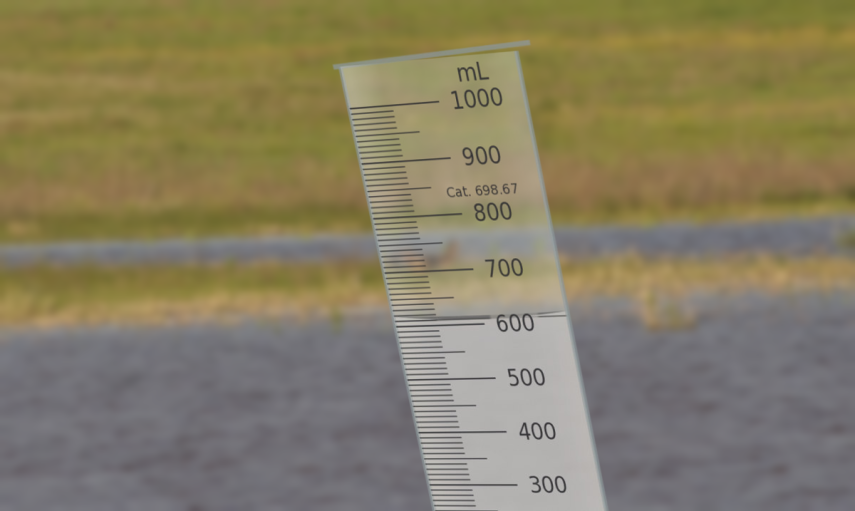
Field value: {"value": 610, "unit": "mL"}
